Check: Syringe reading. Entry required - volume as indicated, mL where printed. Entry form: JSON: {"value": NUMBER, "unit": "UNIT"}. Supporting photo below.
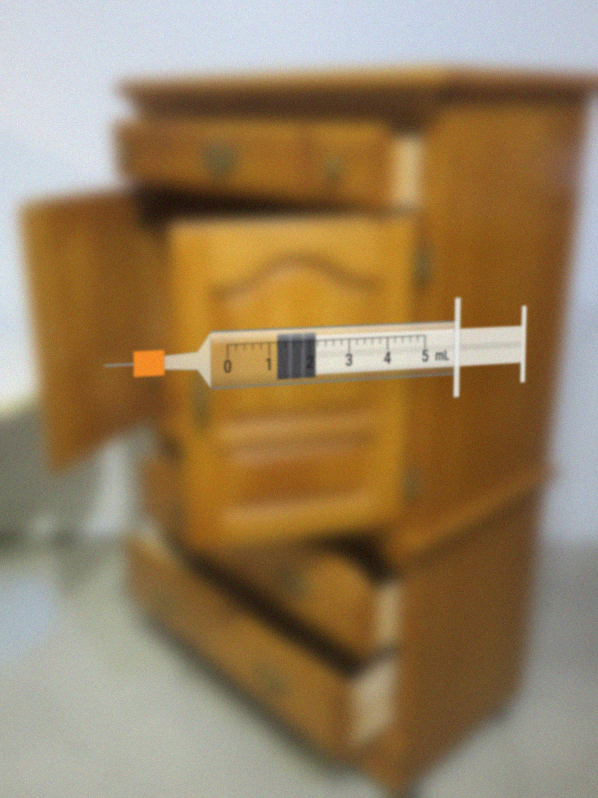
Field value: {"value": 1.2, "unit": "mL"}
